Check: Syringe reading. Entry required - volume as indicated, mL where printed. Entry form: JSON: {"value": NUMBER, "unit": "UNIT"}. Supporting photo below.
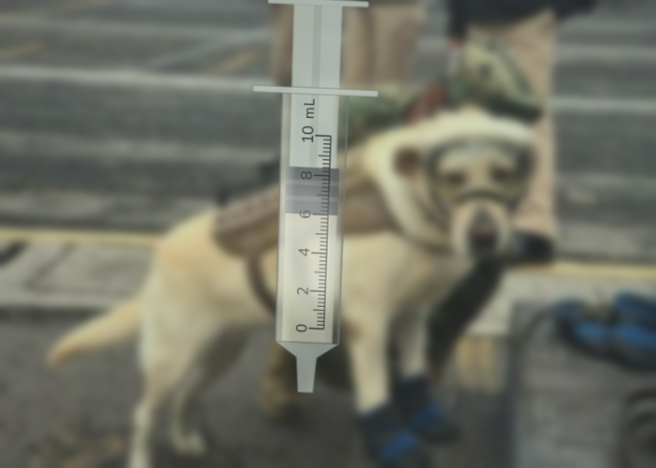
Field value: {"value": 6, "unit": "mL"}
